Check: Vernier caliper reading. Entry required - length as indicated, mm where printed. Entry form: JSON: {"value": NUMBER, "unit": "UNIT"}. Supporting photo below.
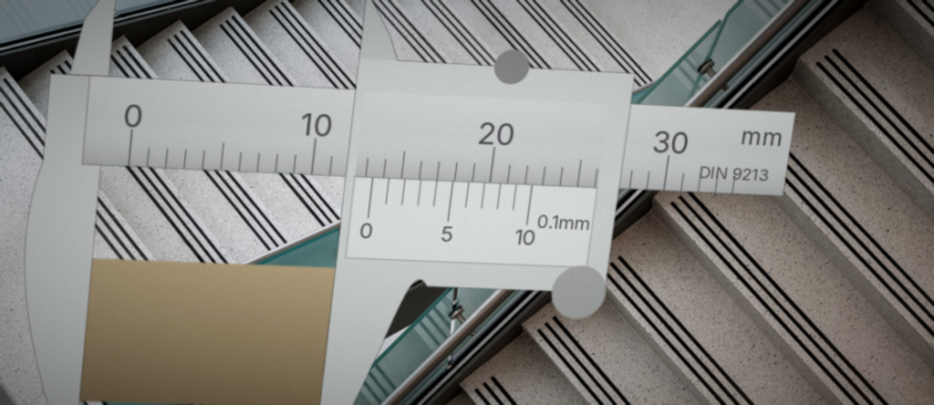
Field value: {"value": 13.4, "unit": "mm"}
